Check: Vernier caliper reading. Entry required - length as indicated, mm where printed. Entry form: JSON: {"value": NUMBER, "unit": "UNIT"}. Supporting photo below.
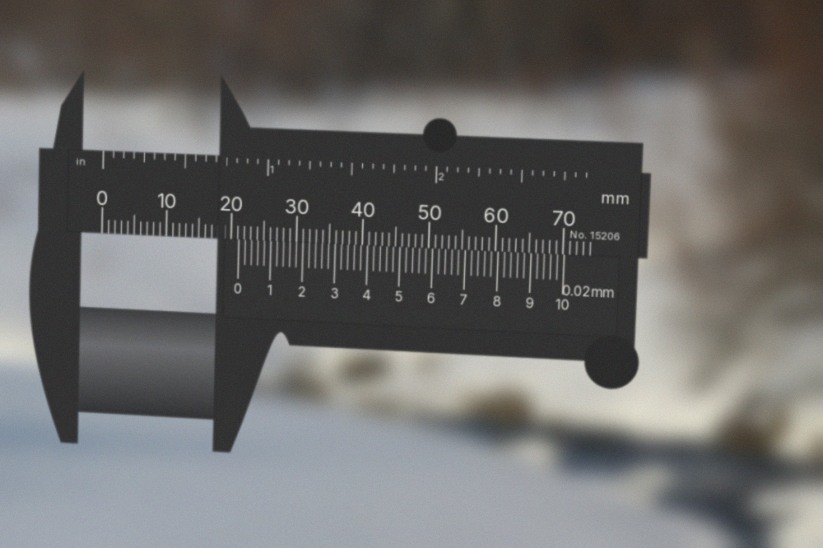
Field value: {"value": 21.2, "unit": "mm"}
